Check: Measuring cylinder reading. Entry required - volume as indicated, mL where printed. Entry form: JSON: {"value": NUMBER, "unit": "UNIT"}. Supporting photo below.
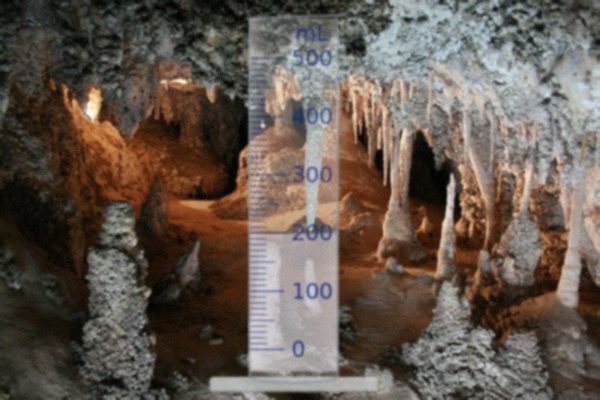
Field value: {"value": 200, "unit": "mL"}
